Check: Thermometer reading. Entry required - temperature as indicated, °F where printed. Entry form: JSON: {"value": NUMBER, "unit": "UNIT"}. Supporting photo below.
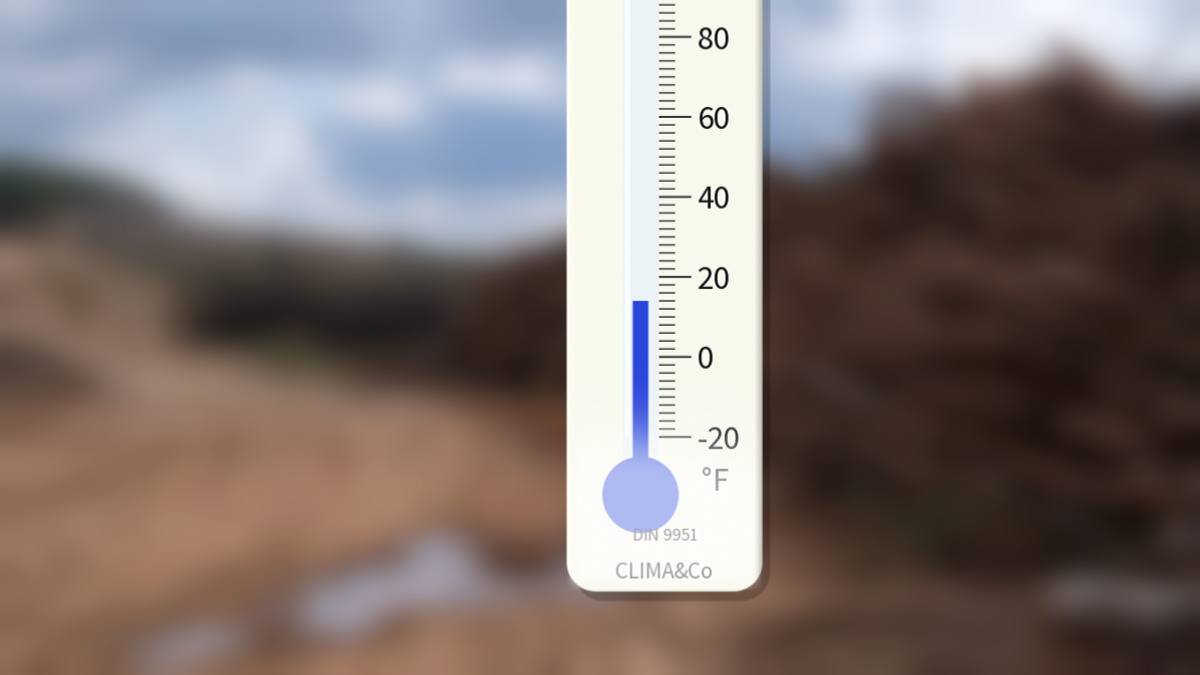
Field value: {"value": 14, "unit": "°F"}
